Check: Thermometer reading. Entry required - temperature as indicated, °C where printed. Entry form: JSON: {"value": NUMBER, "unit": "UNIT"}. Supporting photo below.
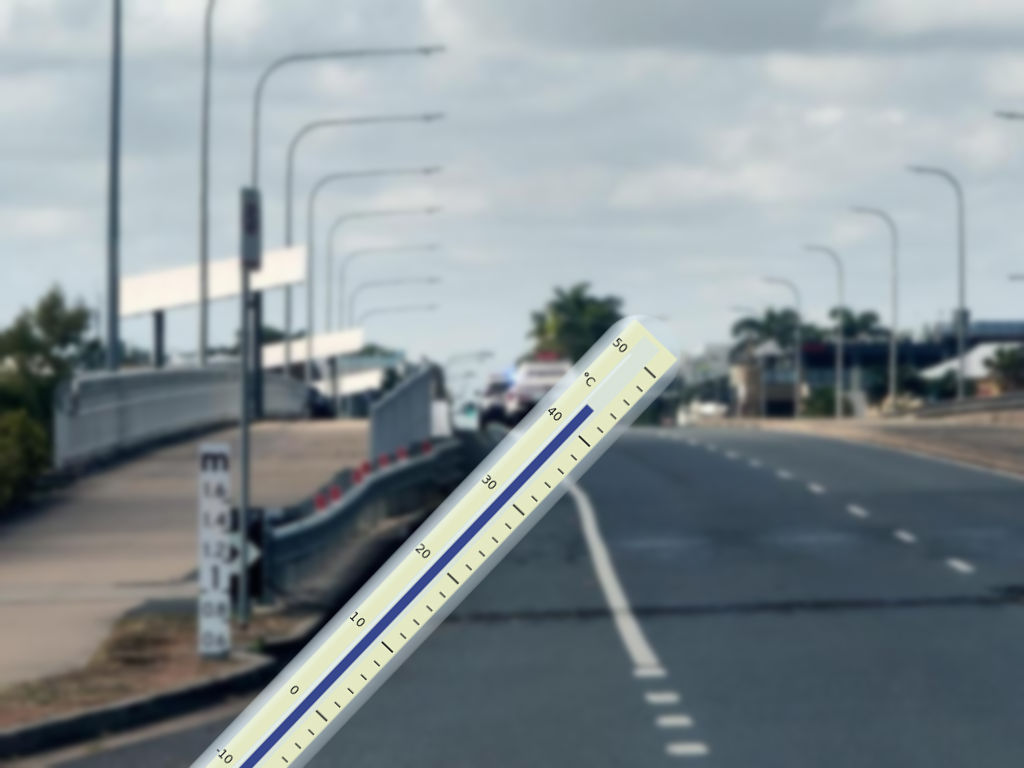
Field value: {"value": 43, "unit": "°C"}
